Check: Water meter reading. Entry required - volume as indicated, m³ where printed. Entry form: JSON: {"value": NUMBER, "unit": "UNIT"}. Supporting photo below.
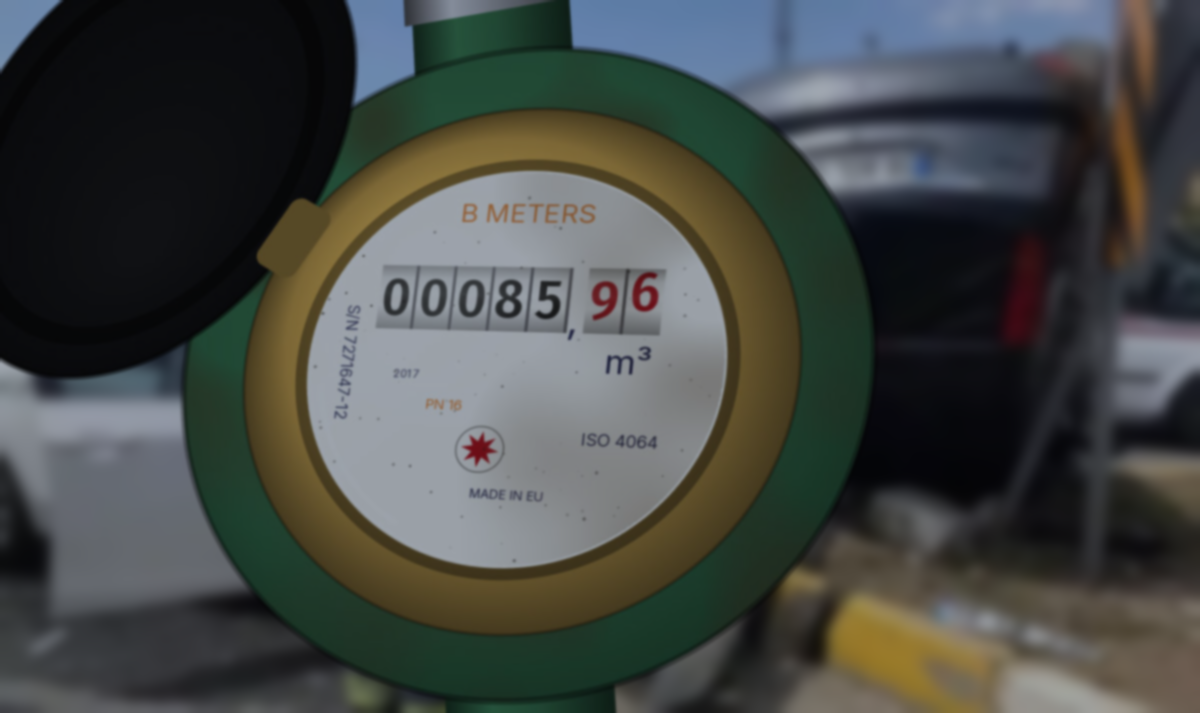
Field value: {"value": 85.96, "unit": "m³"}
